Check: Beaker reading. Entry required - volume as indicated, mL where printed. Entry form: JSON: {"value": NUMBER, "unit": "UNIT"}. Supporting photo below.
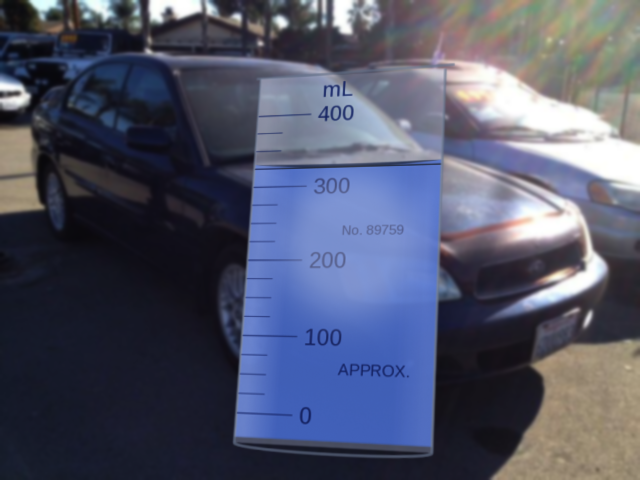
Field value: {"value": 325, "unit": "mL"}
